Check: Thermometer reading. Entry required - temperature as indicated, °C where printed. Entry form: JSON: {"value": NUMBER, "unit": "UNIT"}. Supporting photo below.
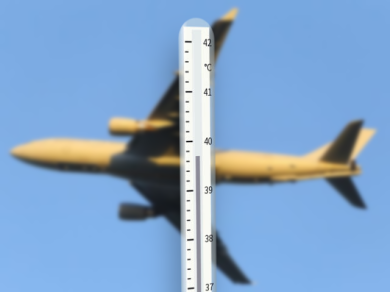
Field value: {"value": 39.7, "unit": "°C"}
